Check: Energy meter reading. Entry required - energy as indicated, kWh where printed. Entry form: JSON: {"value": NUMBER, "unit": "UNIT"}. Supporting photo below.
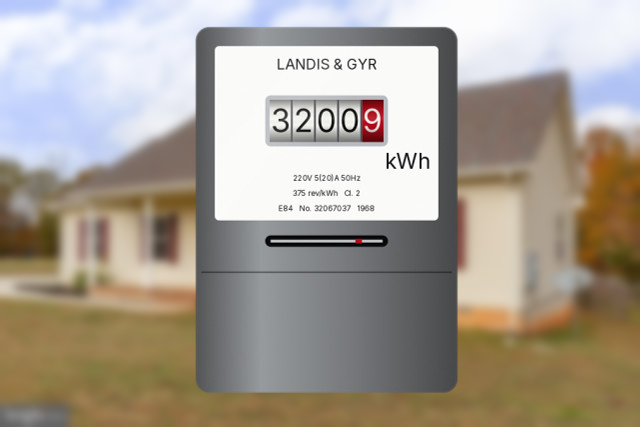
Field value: {"value": 3200.9, "unit": "kWh"}
